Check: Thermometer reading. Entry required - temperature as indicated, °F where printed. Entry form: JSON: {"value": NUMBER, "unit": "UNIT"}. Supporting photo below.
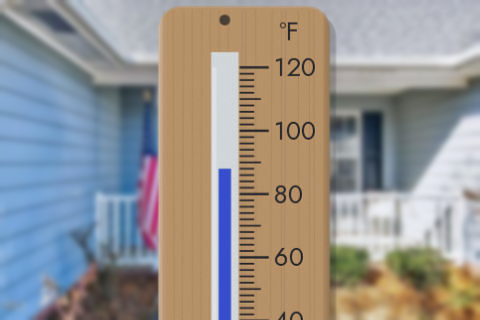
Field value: {"value": 88, "unit": "°F"}
